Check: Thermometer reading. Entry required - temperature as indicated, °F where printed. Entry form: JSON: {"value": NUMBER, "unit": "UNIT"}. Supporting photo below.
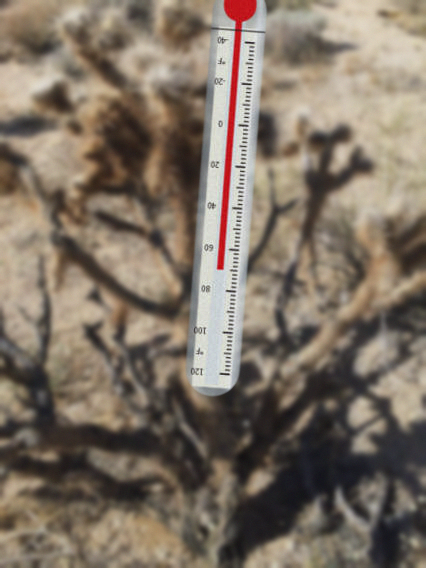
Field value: {"value": 70, "unit": "°F"}
